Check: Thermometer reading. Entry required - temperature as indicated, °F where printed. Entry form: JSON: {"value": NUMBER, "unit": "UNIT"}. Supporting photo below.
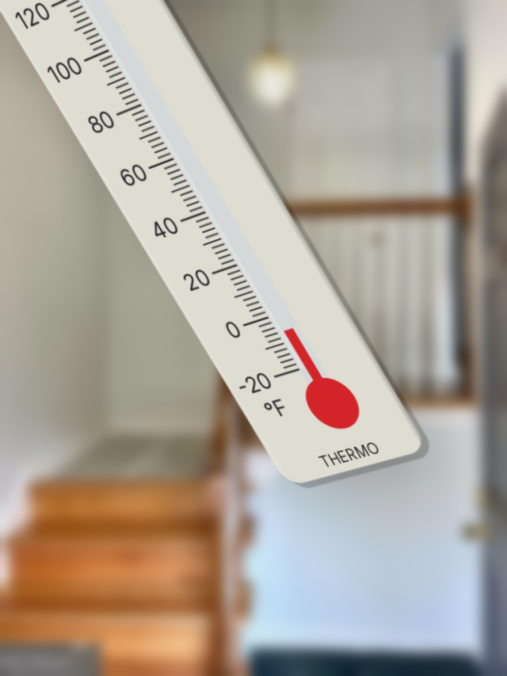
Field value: {"value": -6, "unit": "°F"}
